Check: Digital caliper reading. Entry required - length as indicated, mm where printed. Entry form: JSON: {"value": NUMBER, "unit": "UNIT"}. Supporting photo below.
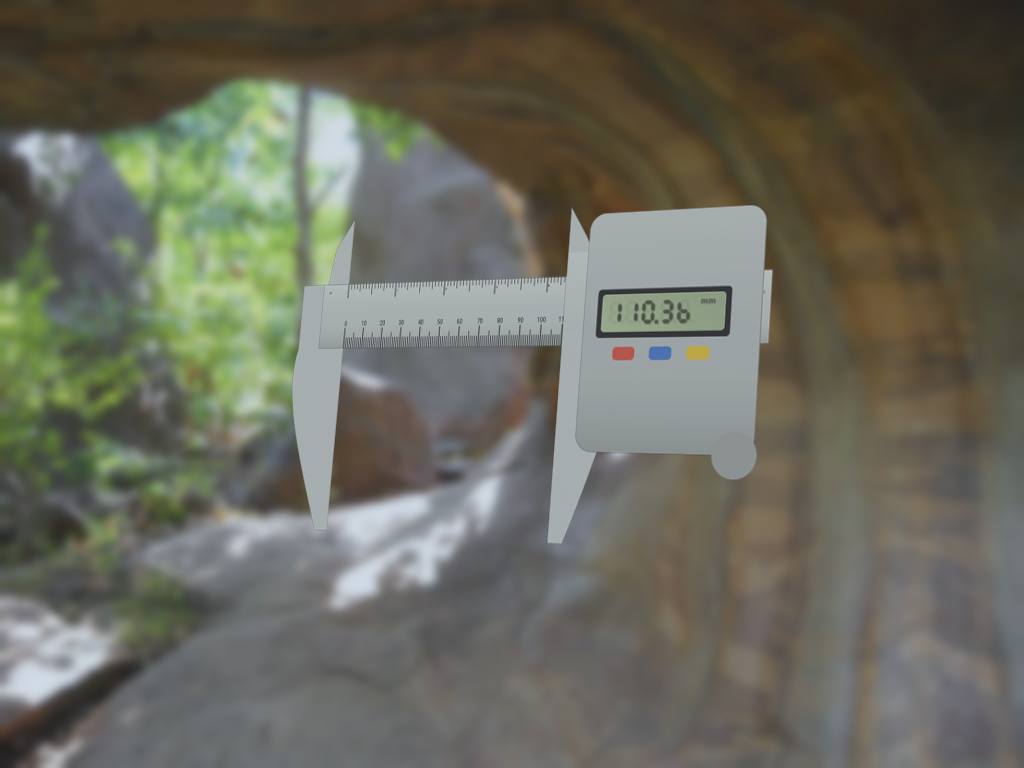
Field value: {"value": 110.36, "unit": "mm"}
